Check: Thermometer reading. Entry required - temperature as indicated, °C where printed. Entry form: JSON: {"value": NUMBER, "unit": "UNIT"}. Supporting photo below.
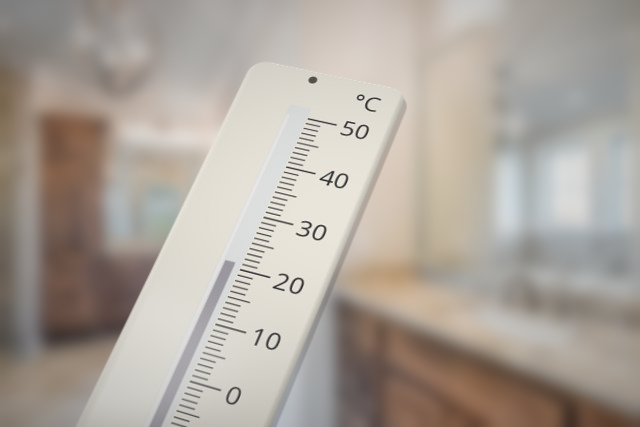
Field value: {"value": 21, "unit": "°C"}
